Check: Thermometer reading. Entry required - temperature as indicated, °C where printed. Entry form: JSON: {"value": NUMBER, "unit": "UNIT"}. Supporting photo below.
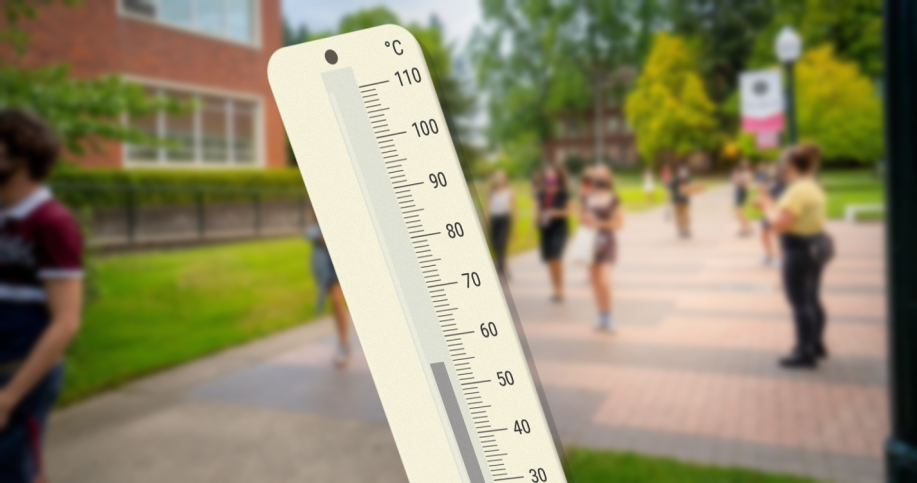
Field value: {"value": 55, "unit": "°C"}
